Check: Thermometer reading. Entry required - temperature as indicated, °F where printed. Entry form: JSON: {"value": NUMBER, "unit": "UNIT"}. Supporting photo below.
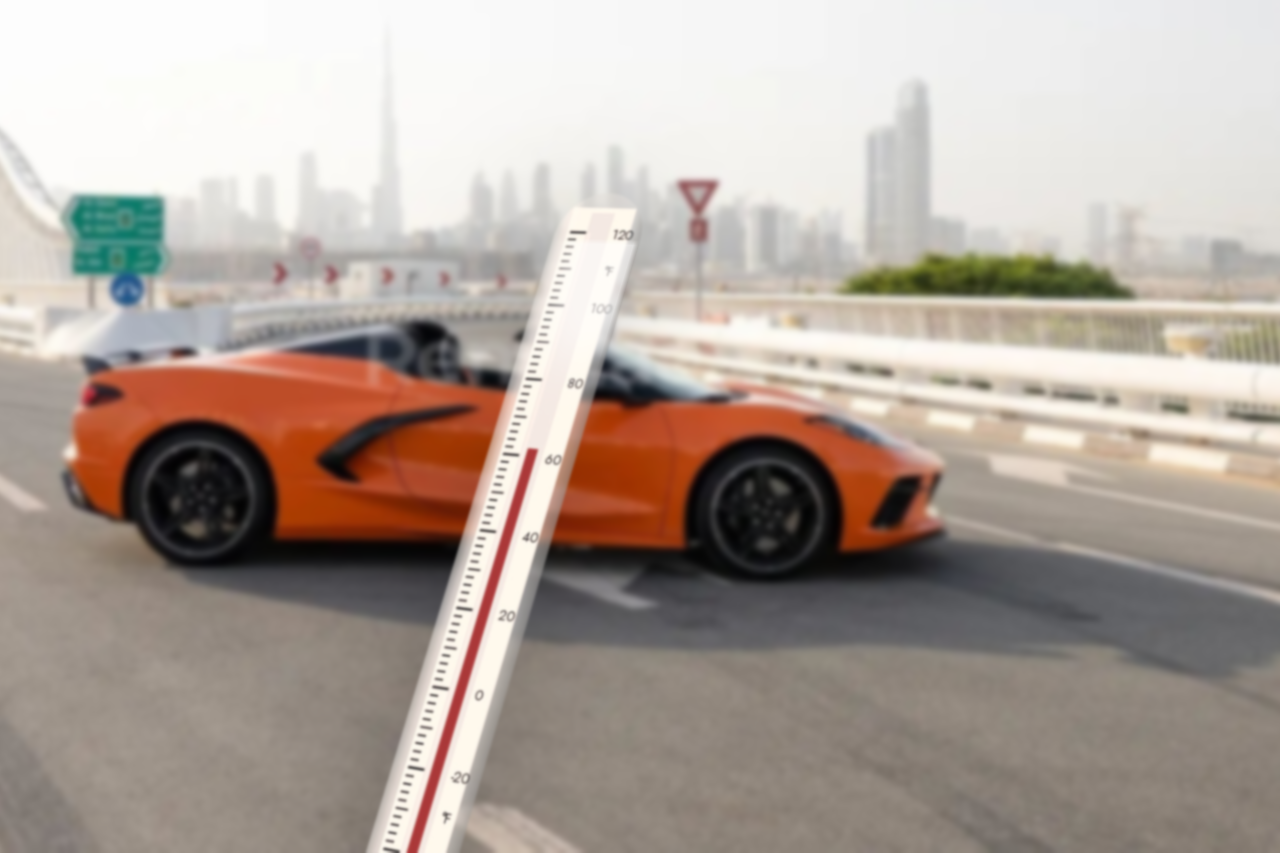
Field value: {"value": 62, "unit": "°F"}
